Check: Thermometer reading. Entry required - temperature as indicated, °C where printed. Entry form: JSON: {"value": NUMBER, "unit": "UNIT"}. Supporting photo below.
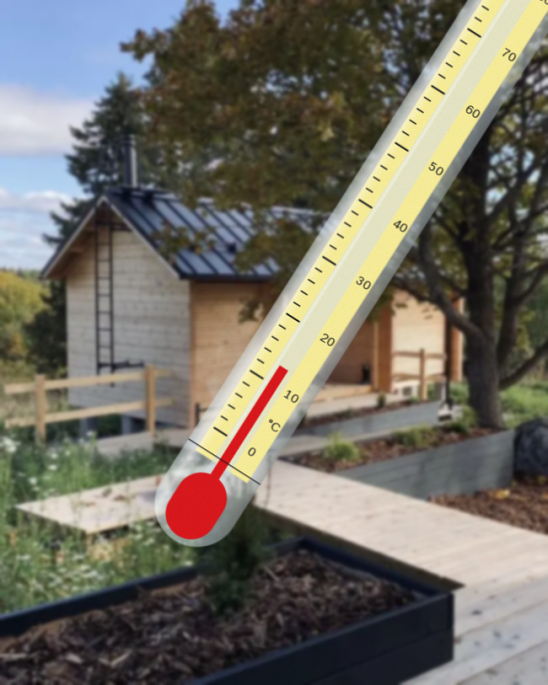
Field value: {"value": 13, "unit": "°C"}
